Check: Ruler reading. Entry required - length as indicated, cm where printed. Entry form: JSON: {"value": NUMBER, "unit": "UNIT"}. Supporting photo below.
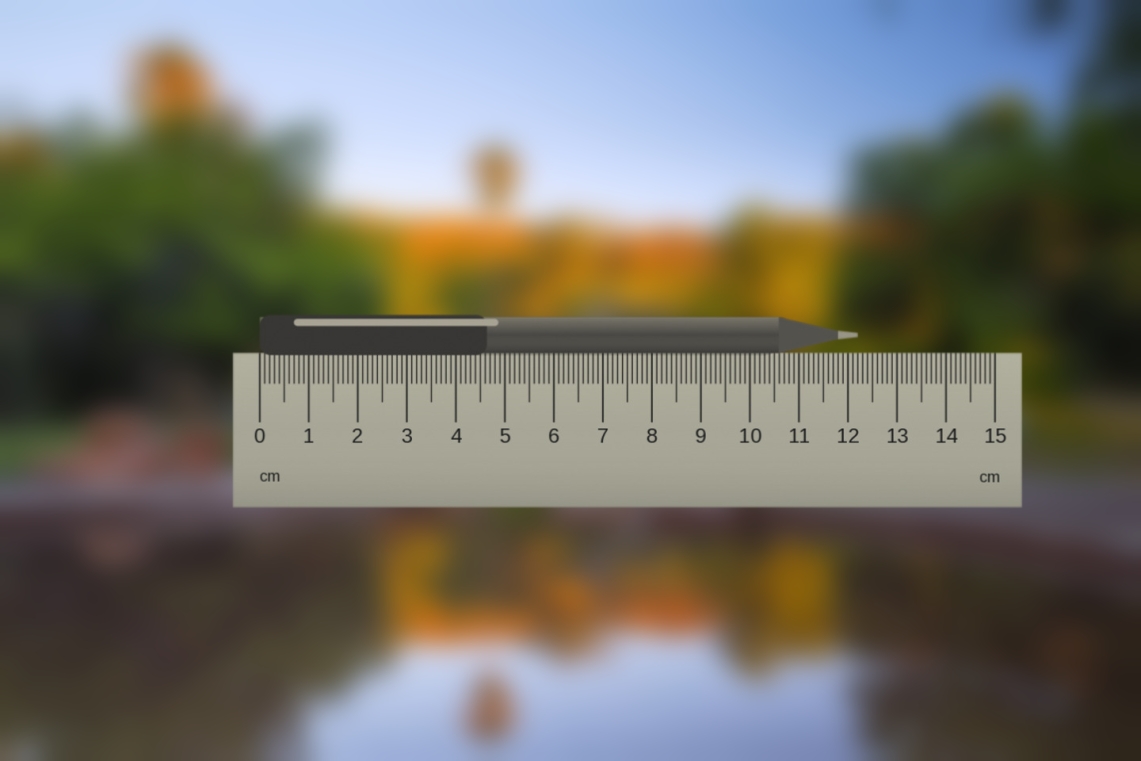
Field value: {"value": 12.2, "unit": "cm"}
